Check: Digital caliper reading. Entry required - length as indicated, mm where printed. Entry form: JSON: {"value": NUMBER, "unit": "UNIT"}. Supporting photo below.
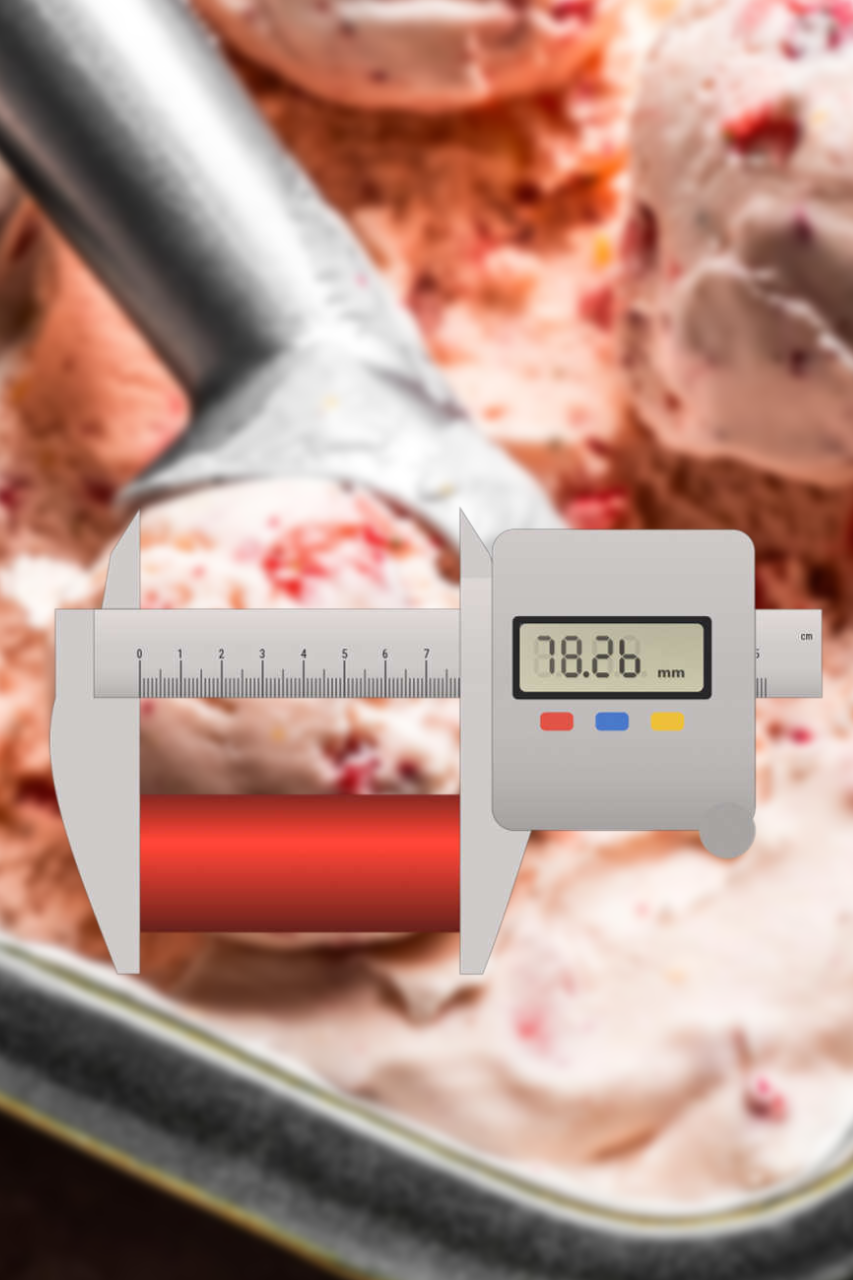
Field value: {"value": 78.26, "unit": "mm"}
